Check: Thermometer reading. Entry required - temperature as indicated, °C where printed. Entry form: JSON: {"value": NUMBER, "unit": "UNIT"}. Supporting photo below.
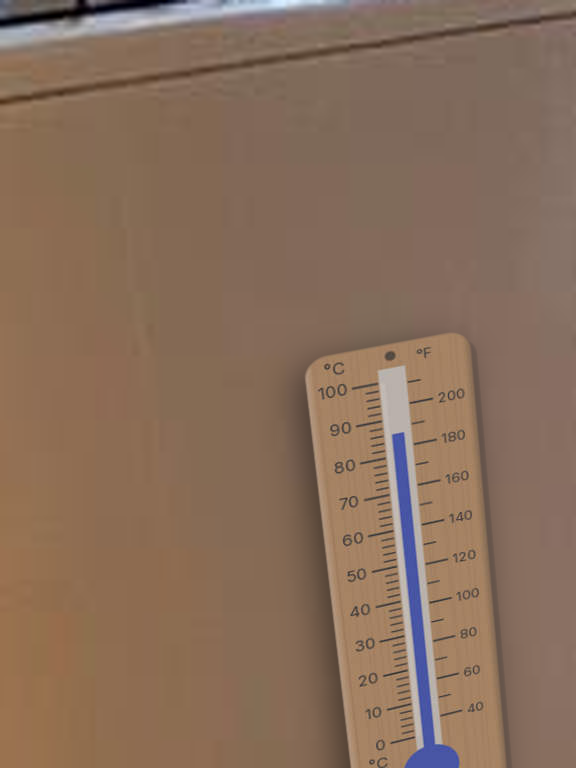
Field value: {"value": 86, "unit": "°C"}
